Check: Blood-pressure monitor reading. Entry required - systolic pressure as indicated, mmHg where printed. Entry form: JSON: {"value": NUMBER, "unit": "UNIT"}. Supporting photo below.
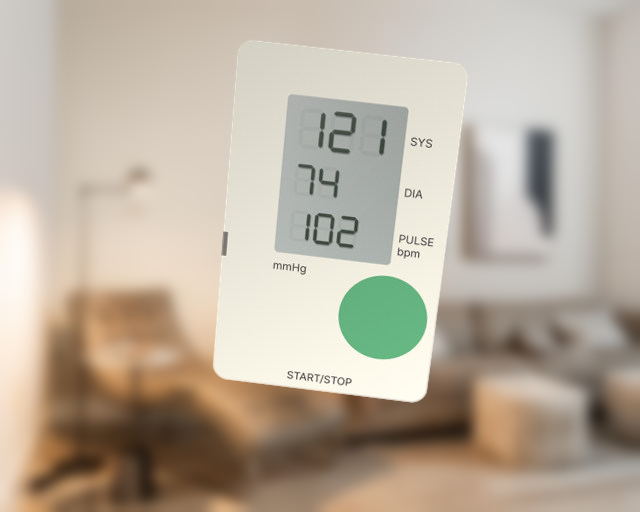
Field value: {"value": 121, "unit": "mmHg"}
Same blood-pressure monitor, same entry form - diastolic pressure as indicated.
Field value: {"value": 74, "unit": "mmHg"}
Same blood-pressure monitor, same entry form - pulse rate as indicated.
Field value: {"value": 102, "unit": "bpm"}
